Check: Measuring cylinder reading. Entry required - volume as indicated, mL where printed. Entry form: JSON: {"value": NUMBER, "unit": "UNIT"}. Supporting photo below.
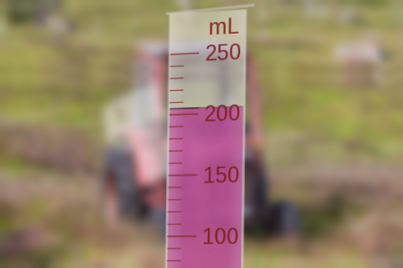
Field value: {"value": 205, "unit": "mL"}
